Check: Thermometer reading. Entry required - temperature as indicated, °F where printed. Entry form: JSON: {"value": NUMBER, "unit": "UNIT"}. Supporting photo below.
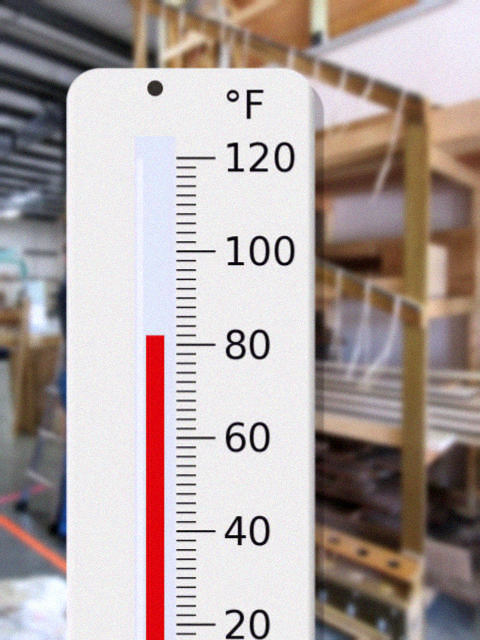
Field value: {"value": 82, "unit": "°F"}
